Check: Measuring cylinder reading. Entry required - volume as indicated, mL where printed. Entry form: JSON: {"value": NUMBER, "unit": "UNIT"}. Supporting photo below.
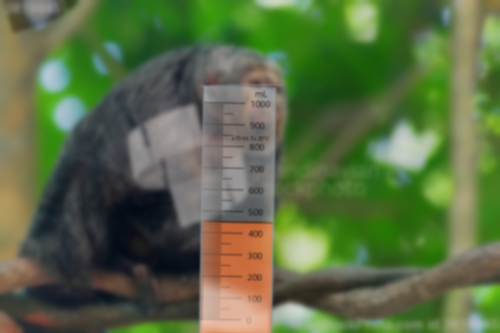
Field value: {"value": 450, "unit": "mL"}
